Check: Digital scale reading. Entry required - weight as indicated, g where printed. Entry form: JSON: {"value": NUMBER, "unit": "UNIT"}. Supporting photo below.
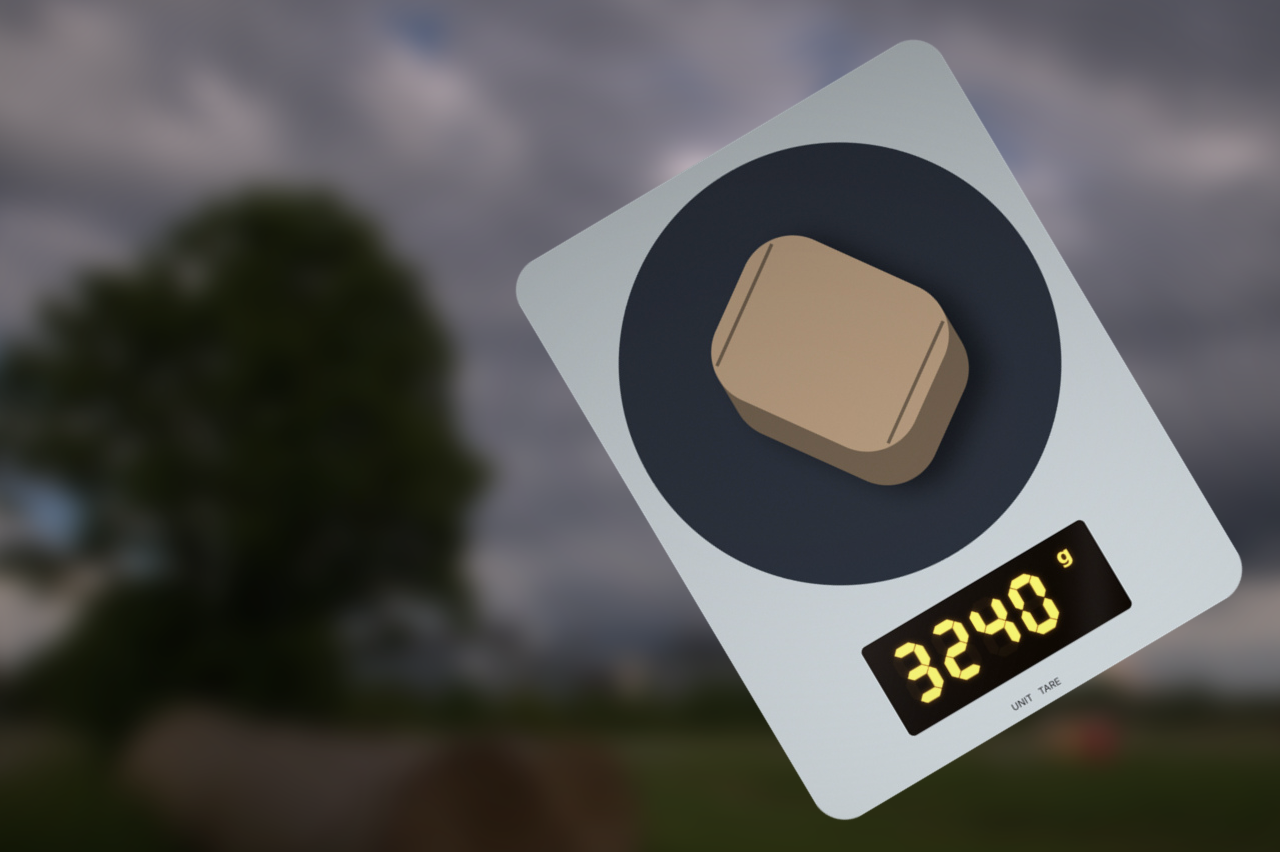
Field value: {"value": 3240, "unit": "g"}
